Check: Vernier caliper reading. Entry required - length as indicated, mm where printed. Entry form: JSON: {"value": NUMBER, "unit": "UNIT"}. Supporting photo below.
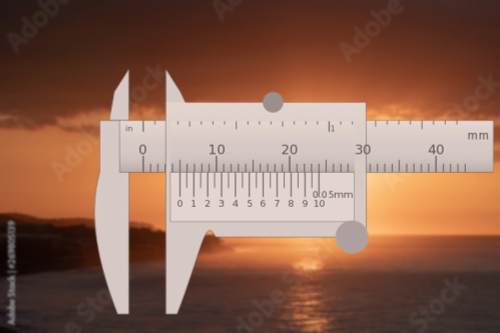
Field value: {"value": 5.0, "unit": "mm"}
